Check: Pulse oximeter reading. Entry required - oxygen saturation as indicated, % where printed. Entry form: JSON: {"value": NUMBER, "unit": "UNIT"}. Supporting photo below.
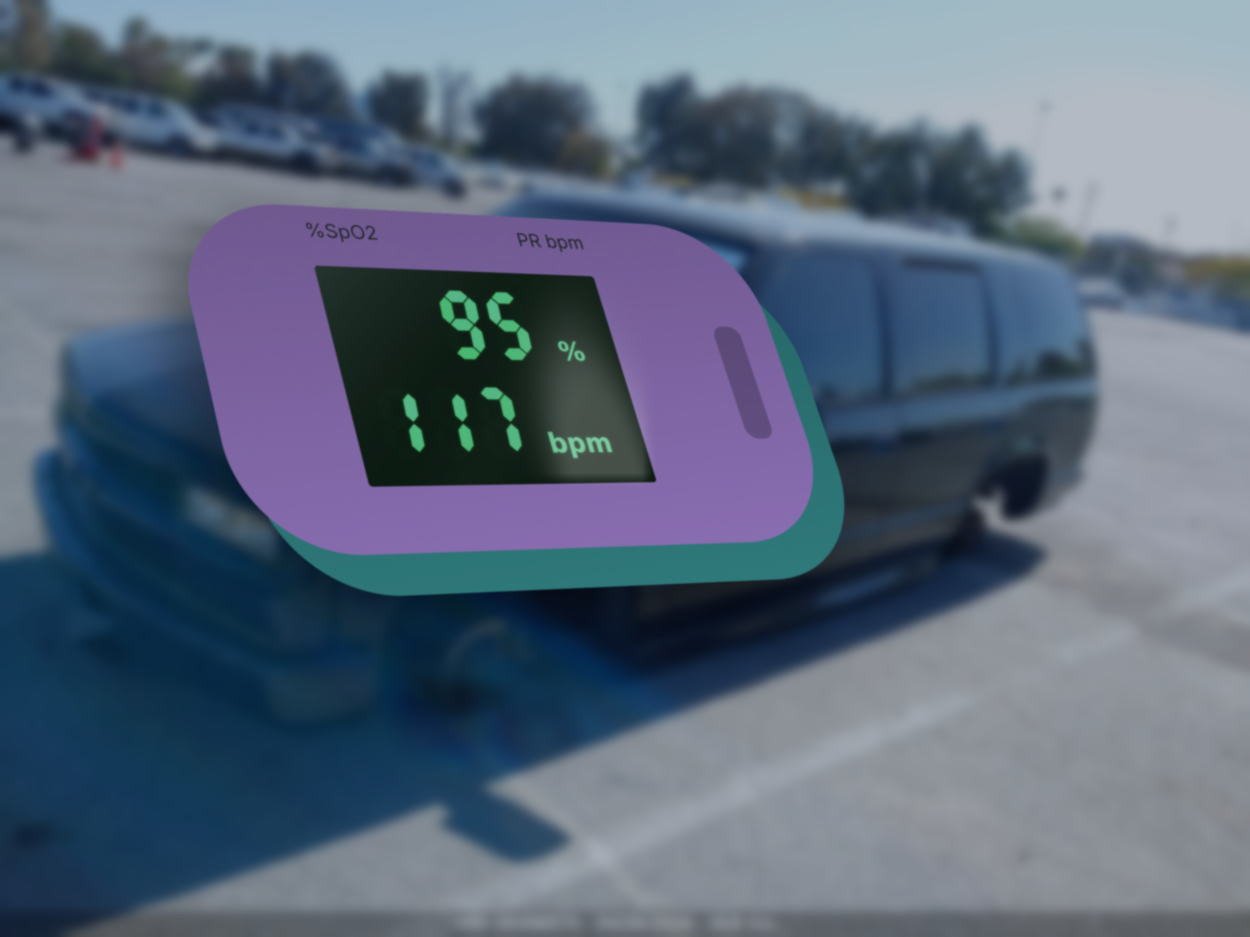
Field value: {"value": 95, "unit": "%"}
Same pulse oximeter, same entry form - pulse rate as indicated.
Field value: {"value": 117, "unit": "bpm"}
